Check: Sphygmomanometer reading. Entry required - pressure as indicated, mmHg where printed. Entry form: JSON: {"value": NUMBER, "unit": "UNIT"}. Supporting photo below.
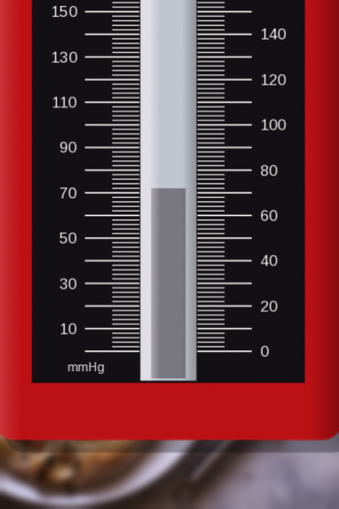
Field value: {"value": 72, "unit": "mmHg"}
